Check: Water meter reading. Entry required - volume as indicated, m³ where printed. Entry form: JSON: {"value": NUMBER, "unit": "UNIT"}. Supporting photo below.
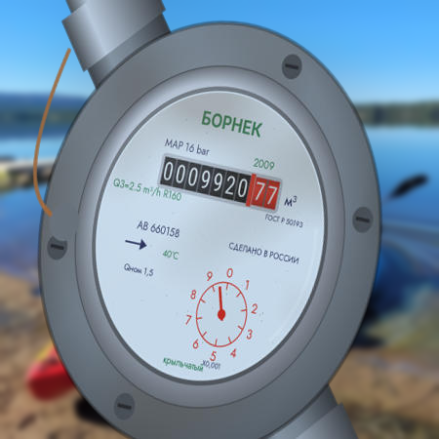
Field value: {"value": 9920.769, "unit": "m³"}
